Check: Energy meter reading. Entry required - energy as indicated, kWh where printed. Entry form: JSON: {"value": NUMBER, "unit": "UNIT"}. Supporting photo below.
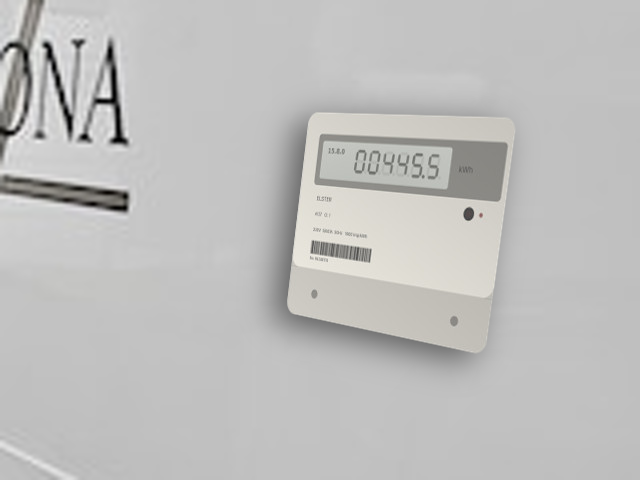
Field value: {"value": 445.5, "unit": "kWh"}
